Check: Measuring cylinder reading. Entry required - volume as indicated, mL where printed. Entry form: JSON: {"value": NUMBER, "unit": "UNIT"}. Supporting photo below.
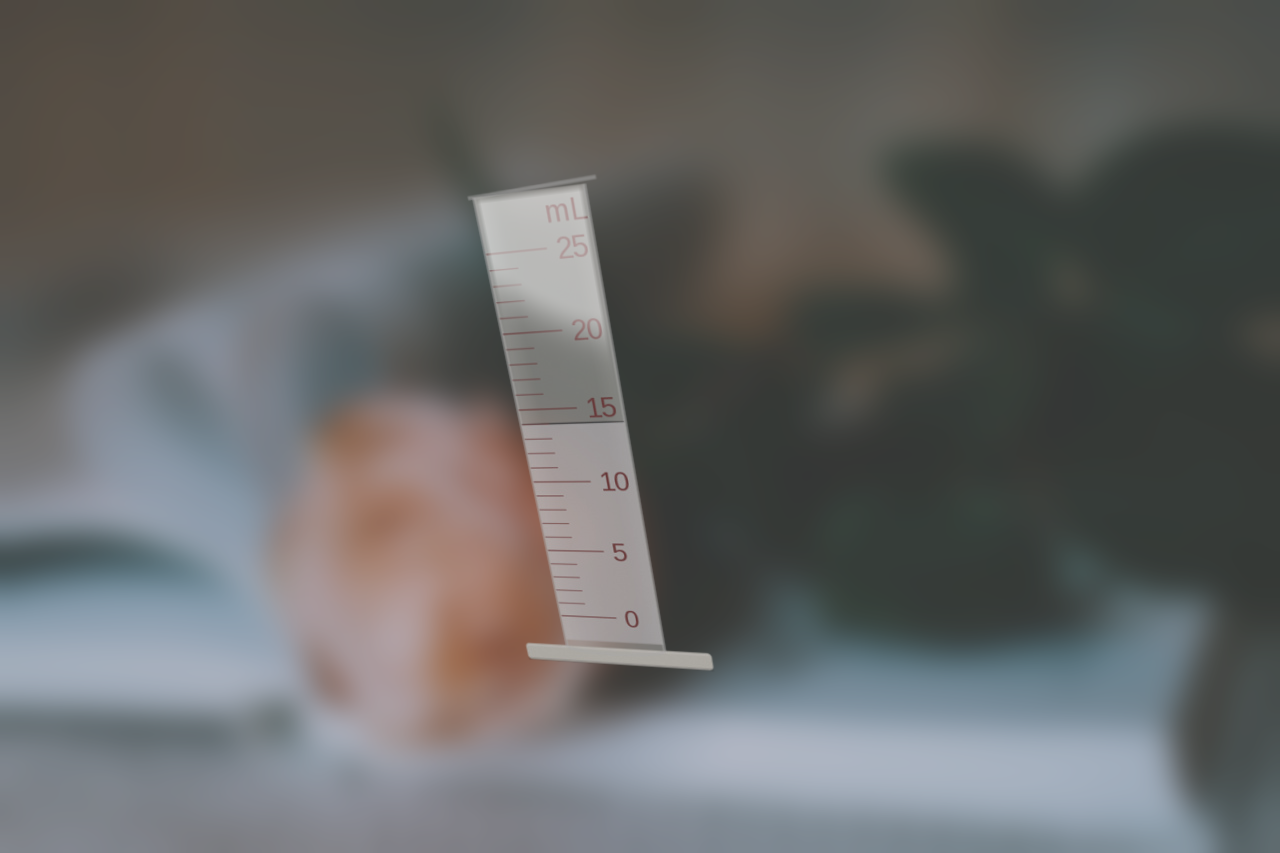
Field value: {"value": 14, "unit": "mL"}
